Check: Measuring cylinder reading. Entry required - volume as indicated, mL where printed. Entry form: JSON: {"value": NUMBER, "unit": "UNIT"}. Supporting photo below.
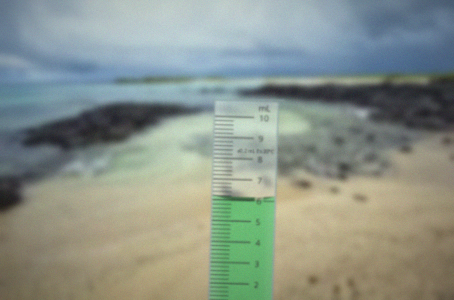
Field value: {"value": 6, "unit": "mL"}
